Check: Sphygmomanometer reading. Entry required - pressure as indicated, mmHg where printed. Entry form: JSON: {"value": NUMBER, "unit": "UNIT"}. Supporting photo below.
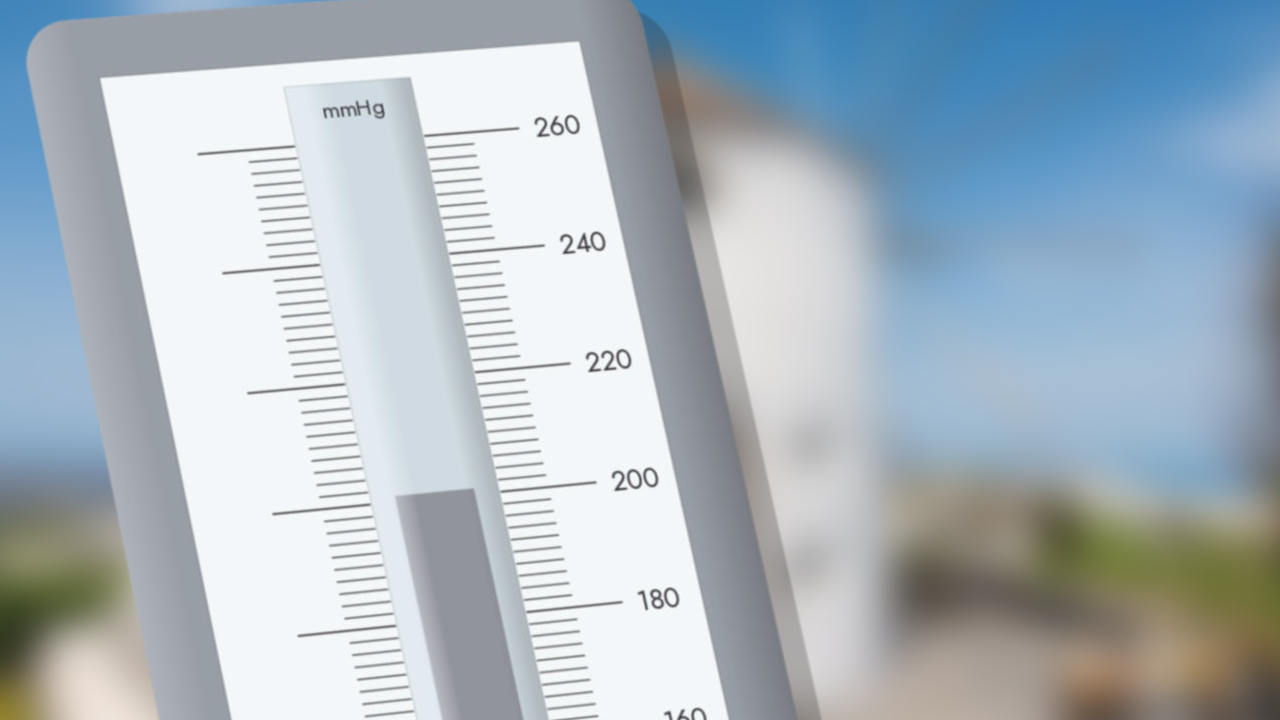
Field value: {"value": 201, "unit": "mmHg"}
